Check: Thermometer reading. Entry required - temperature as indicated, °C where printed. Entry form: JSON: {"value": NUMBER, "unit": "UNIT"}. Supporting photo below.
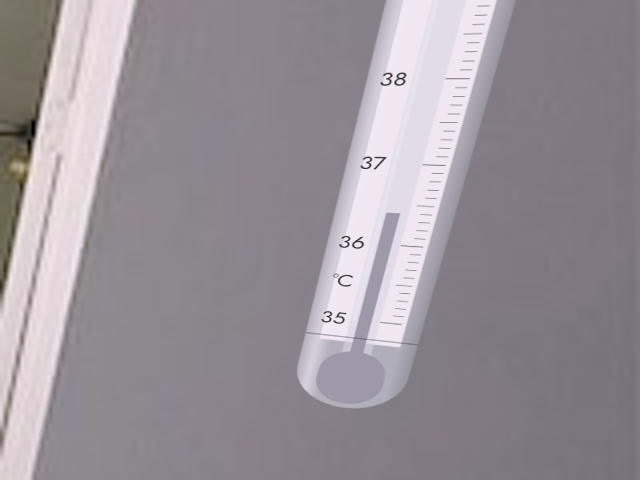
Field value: {"value": 36.4, "unit": "°C"}
